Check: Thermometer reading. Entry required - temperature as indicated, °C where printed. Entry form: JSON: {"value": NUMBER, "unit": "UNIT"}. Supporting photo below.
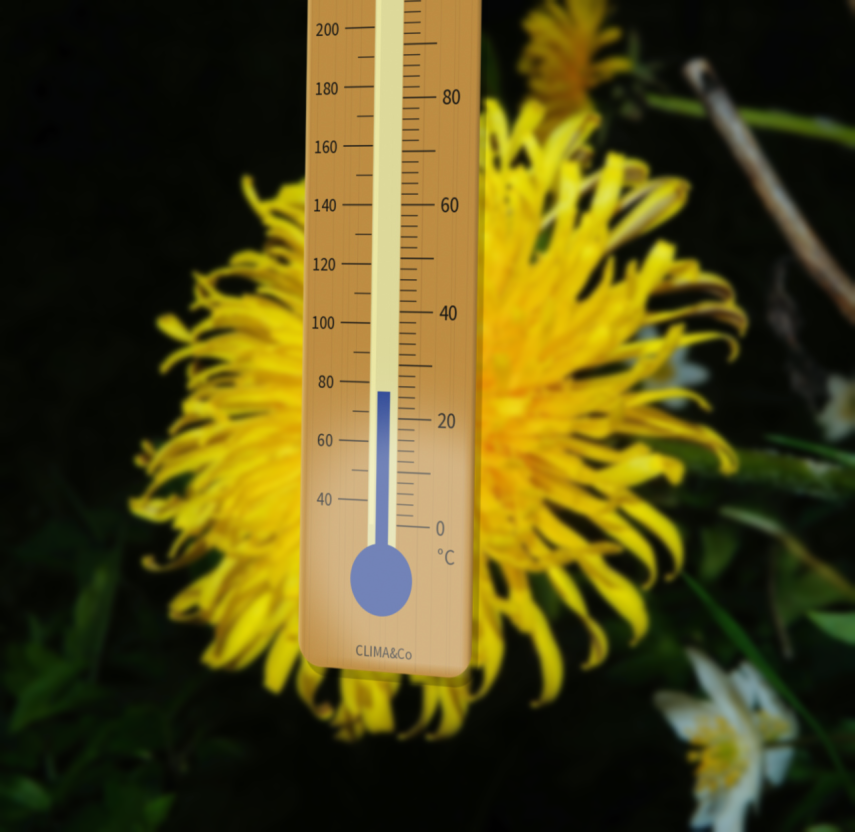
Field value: {"value": 25, "unit": "°C"}
